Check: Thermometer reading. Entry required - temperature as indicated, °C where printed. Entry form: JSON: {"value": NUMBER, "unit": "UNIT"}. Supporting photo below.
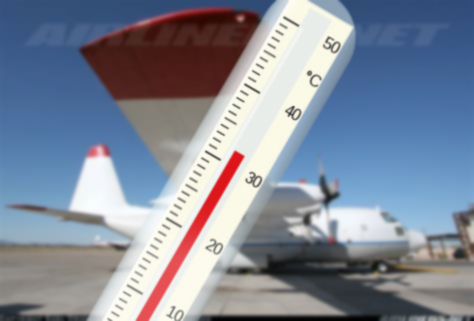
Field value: {"value": 32, "unit": "°C"}
